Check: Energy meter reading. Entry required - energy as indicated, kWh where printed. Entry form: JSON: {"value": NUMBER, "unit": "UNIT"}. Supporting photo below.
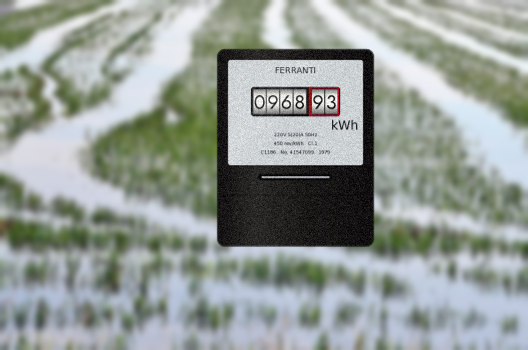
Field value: {"value": 968.93, "unit": "kWh"}
